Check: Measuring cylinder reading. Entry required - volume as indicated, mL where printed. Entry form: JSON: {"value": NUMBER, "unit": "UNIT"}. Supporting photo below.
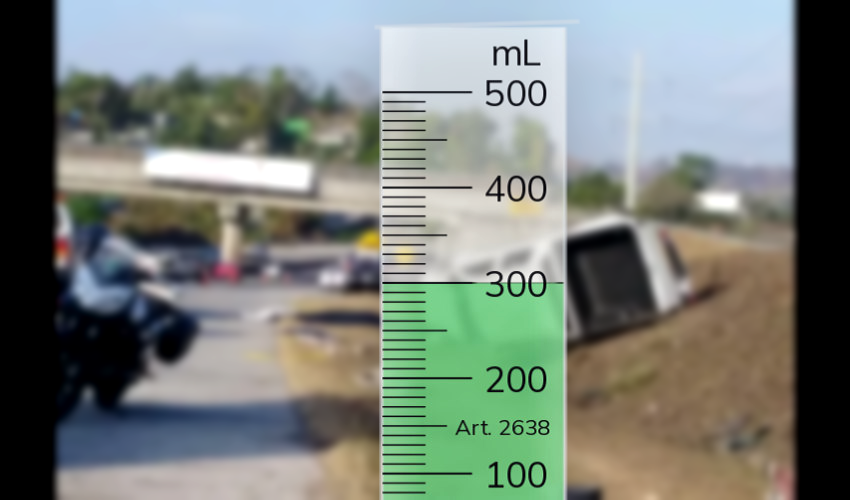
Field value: {"value": 300, "unit": "mL"}
